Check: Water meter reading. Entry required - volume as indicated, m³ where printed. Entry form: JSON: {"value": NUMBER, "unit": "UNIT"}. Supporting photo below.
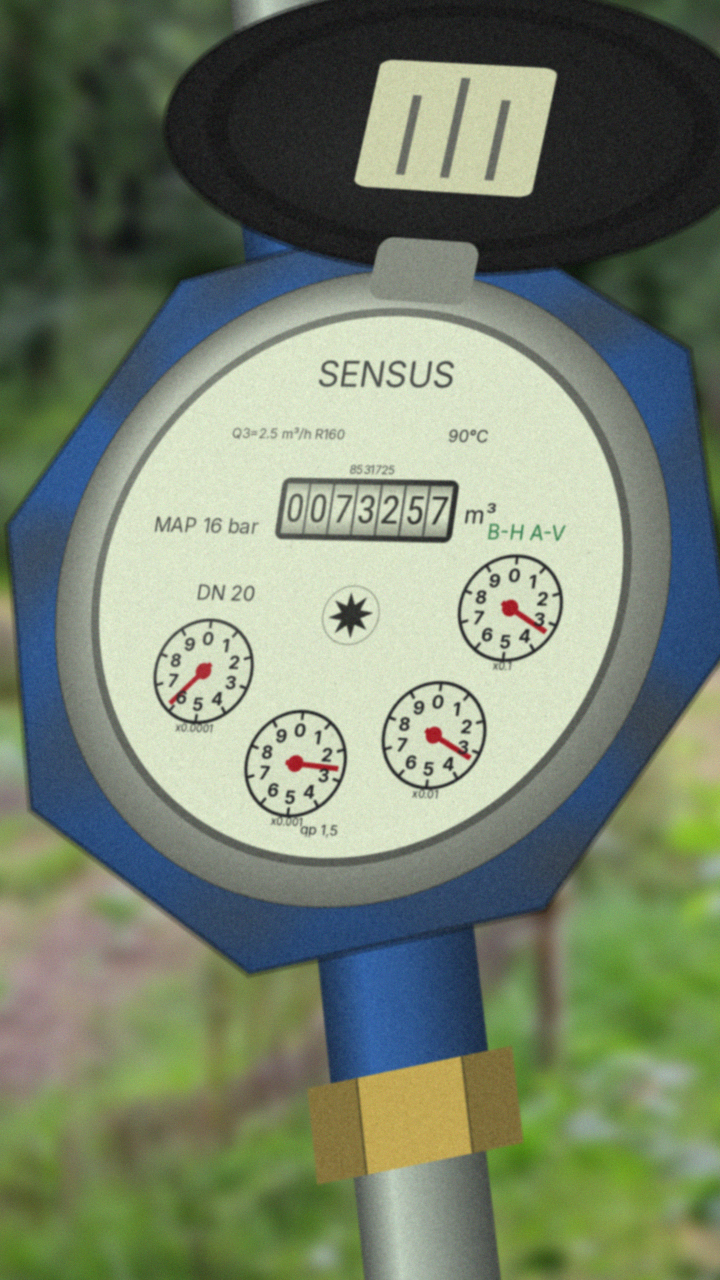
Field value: {"value": 73257.3326, "unit": "m³"}
